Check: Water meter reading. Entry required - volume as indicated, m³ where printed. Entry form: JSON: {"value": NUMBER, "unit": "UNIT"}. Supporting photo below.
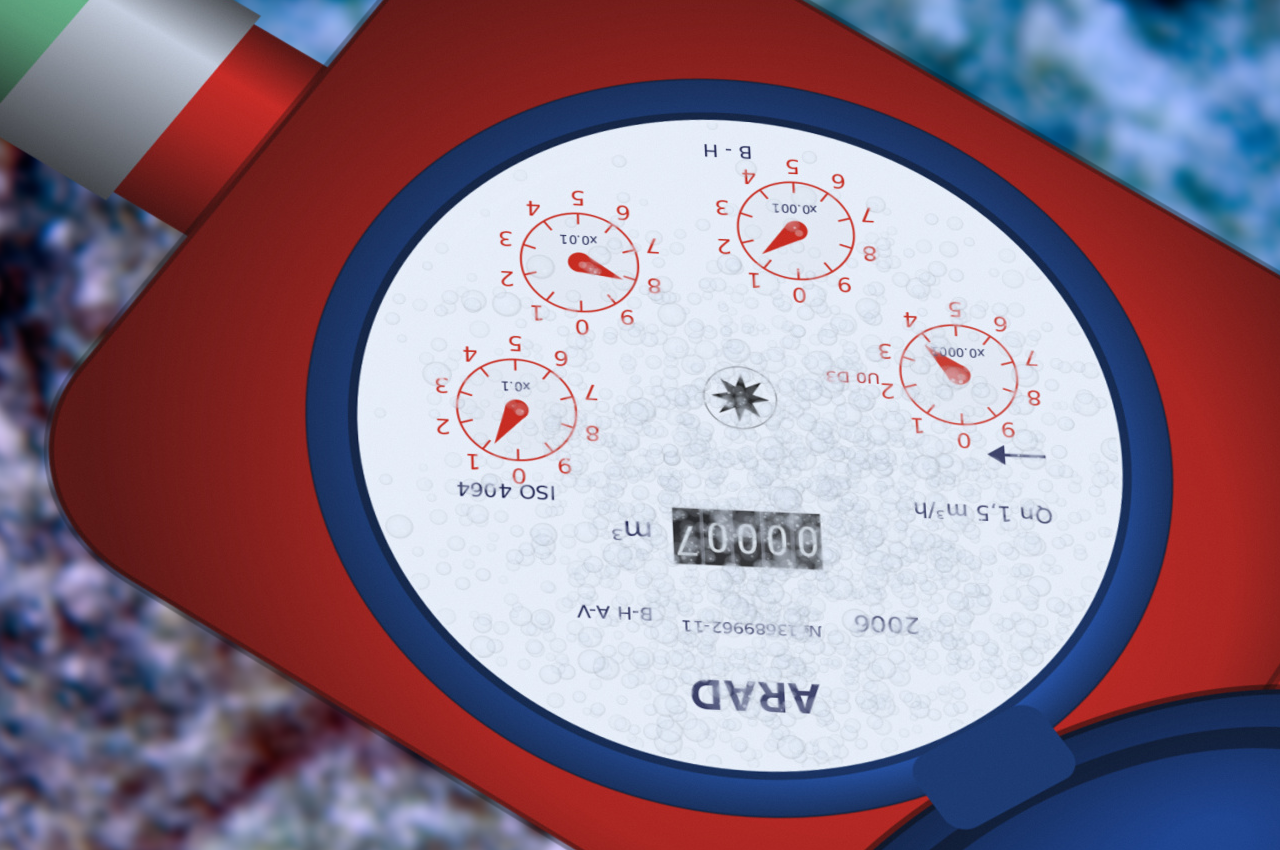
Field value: {"value": 7.0813, "unit": "m³"}
